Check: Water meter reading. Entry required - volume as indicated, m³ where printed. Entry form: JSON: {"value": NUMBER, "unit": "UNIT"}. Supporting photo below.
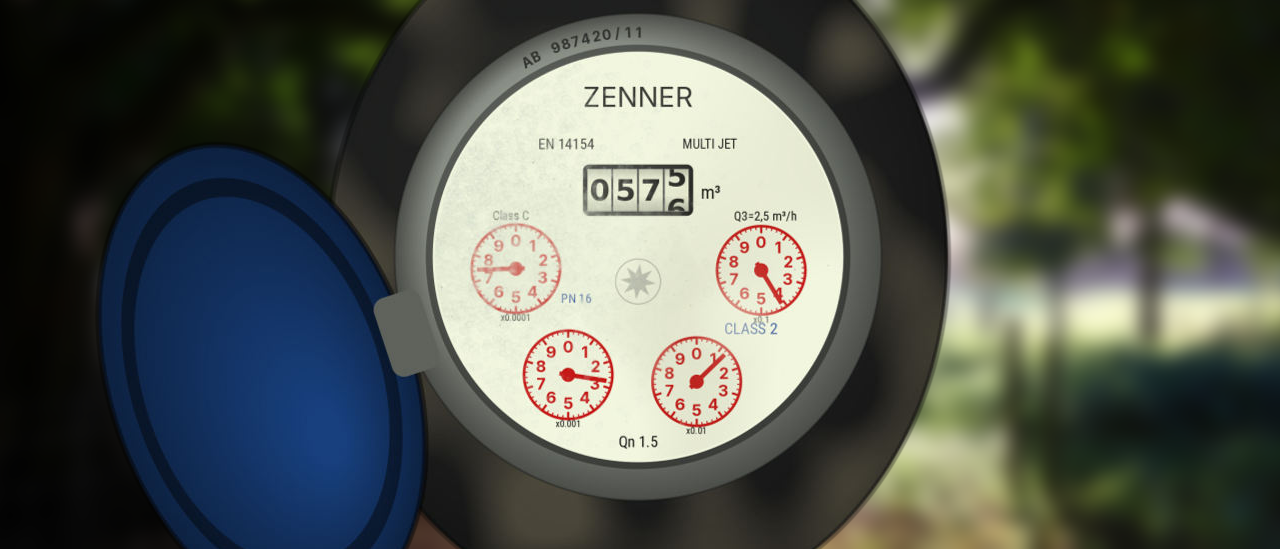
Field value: {"value": 575.4127, "unit": "m³"}
